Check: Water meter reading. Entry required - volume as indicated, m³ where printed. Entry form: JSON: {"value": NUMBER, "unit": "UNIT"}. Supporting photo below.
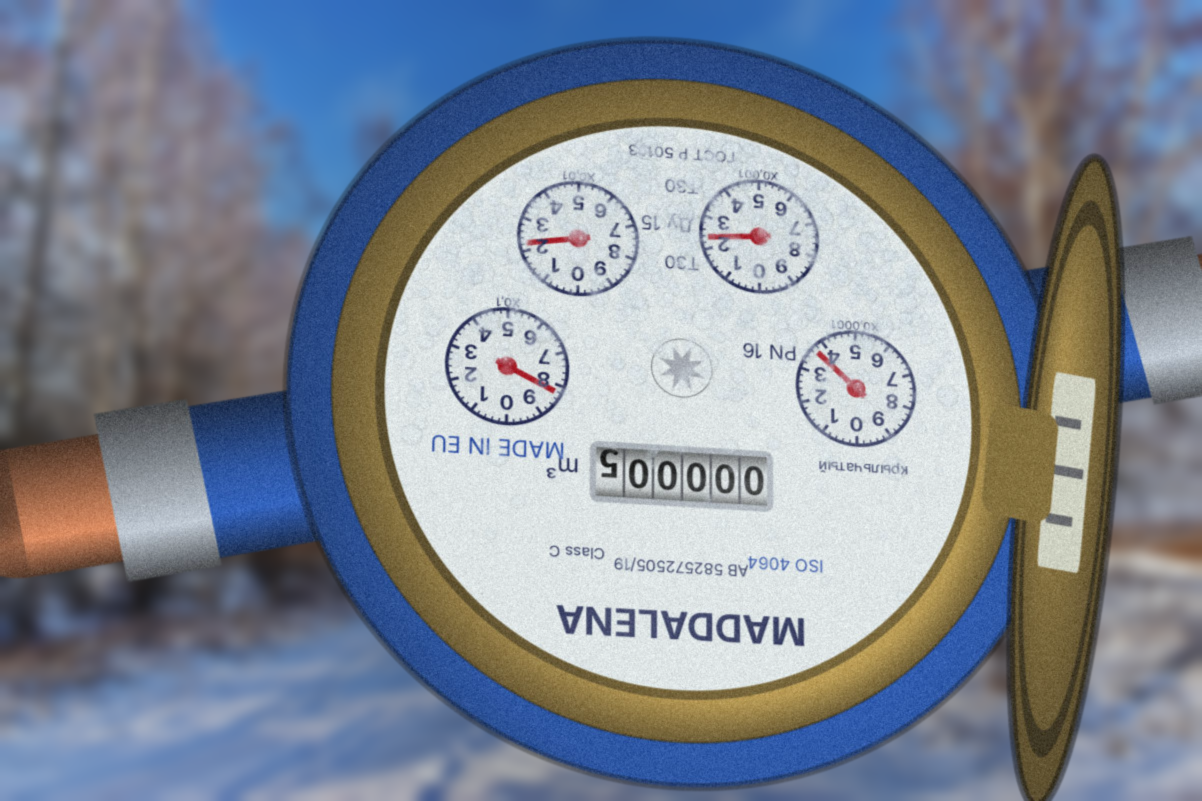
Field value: {"value": 4.8223, "unit": "m³"}
